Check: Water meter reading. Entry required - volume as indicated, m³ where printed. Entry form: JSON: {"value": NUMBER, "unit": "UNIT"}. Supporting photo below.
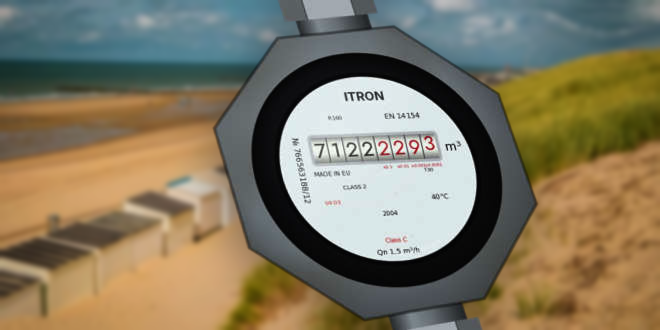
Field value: {"value": 7122.2293, "unit": "m³"}
